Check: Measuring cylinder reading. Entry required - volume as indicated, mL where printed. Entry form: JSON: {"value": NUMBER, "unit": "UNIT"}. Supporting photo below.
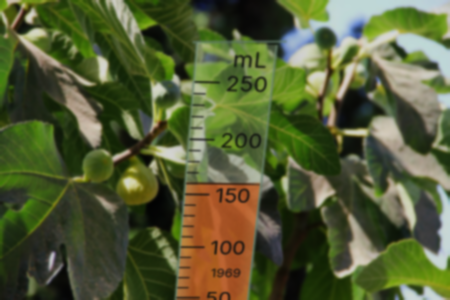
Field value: {"value": 160, "unit": "mL"}
